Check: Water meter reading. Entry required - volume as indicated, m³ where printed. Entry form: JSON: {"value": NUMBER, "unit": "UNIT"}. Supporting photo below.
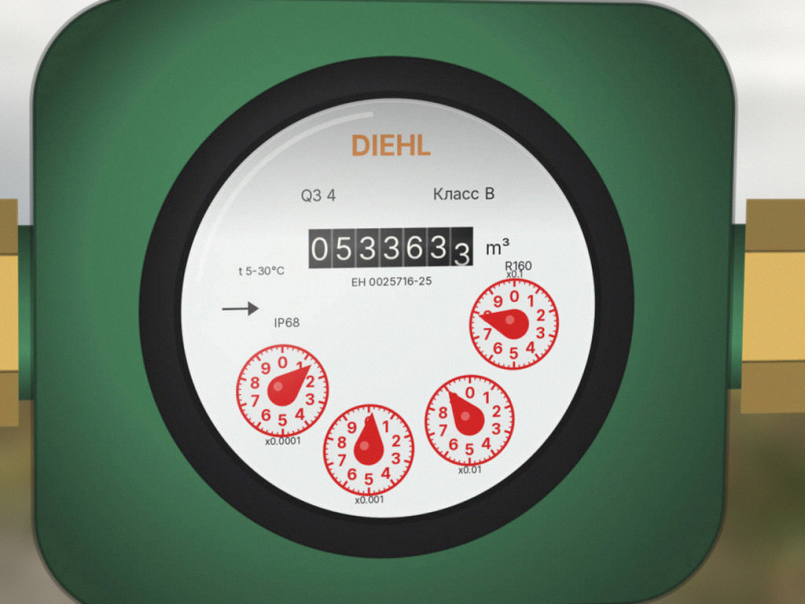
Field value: {"value": 533632.7901, "unit": "m³"}
